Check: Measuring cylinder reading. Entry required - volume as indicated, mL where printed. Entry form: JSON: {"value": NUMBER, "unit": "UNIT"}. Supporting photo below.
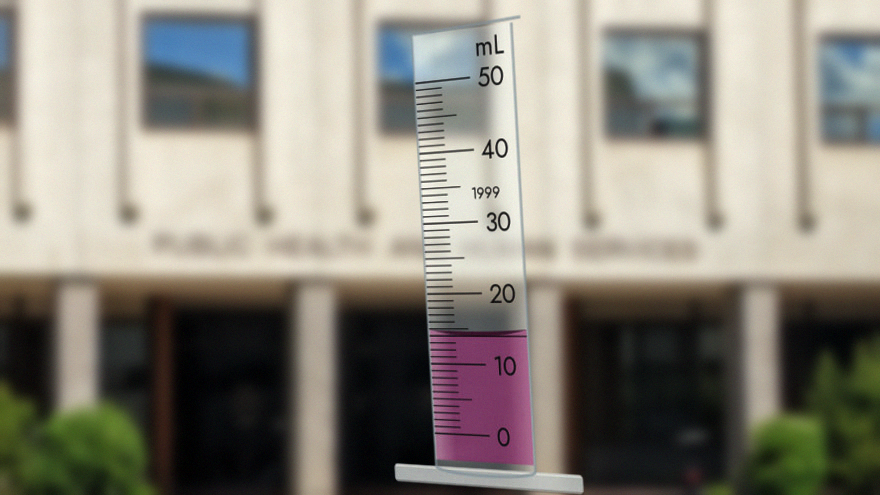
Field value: {"value": 14, "unit": "mL"}
